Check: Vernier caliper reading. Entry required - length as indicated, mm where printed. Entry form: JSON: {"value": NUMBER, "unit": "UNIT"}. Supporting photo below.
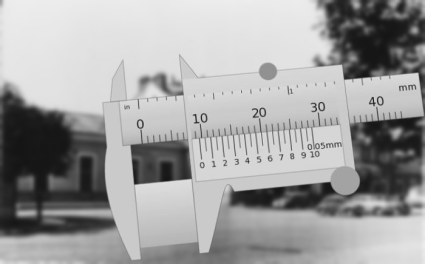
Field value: {"value": 9.6, "unit": "mm"}
